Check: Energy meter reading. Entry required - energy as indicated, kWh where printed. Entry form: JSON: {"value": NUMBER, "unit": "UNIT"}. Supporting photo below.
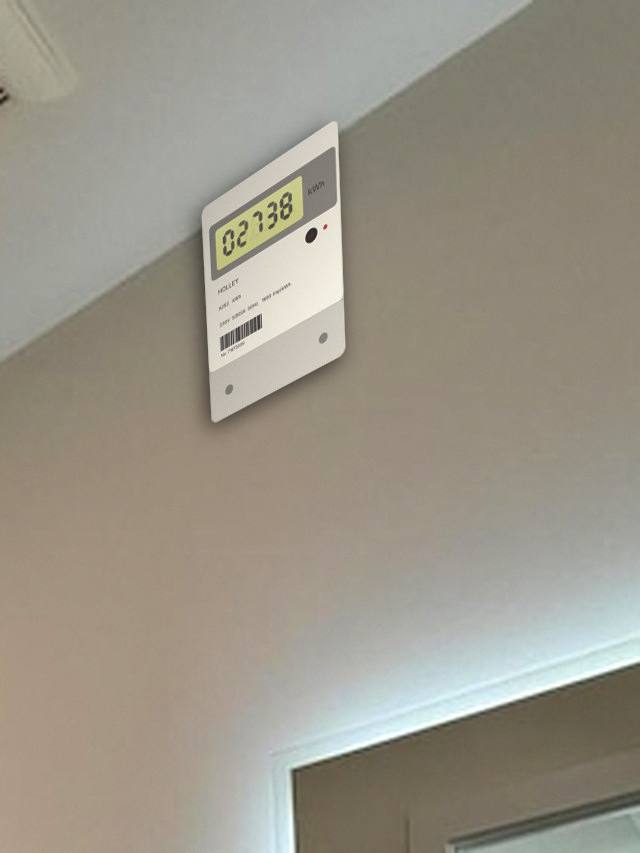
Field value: {"value": 2738, "unit": "kWh"}
